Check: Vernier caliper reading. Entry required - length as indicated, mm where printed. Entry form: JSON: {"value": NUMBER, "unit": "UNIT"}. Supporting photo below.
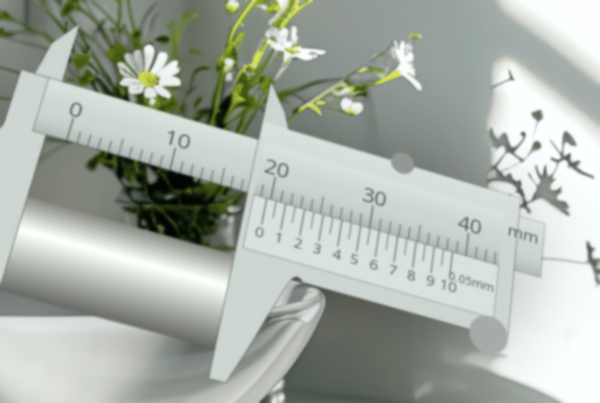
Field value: {"value": 19.6, "unit": "mm"}
